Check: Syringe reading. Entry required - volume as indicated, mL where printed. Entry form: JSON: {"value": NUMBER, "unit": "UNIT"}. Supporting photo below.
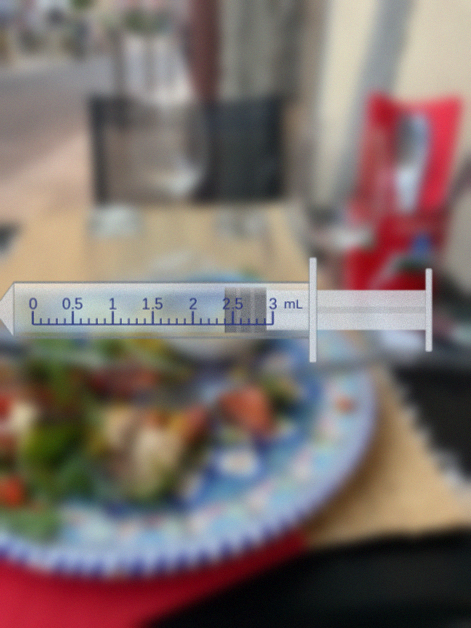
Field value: {"value": 2.4, "unit": "mL"}
